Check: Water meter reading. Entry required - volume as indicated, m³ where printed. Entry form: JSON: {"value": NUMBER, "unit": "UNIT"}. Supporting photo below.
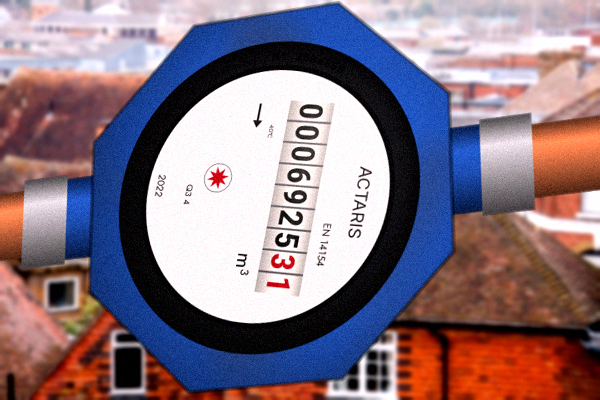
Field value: {"value": 6925.31, "unit": "m³"}
